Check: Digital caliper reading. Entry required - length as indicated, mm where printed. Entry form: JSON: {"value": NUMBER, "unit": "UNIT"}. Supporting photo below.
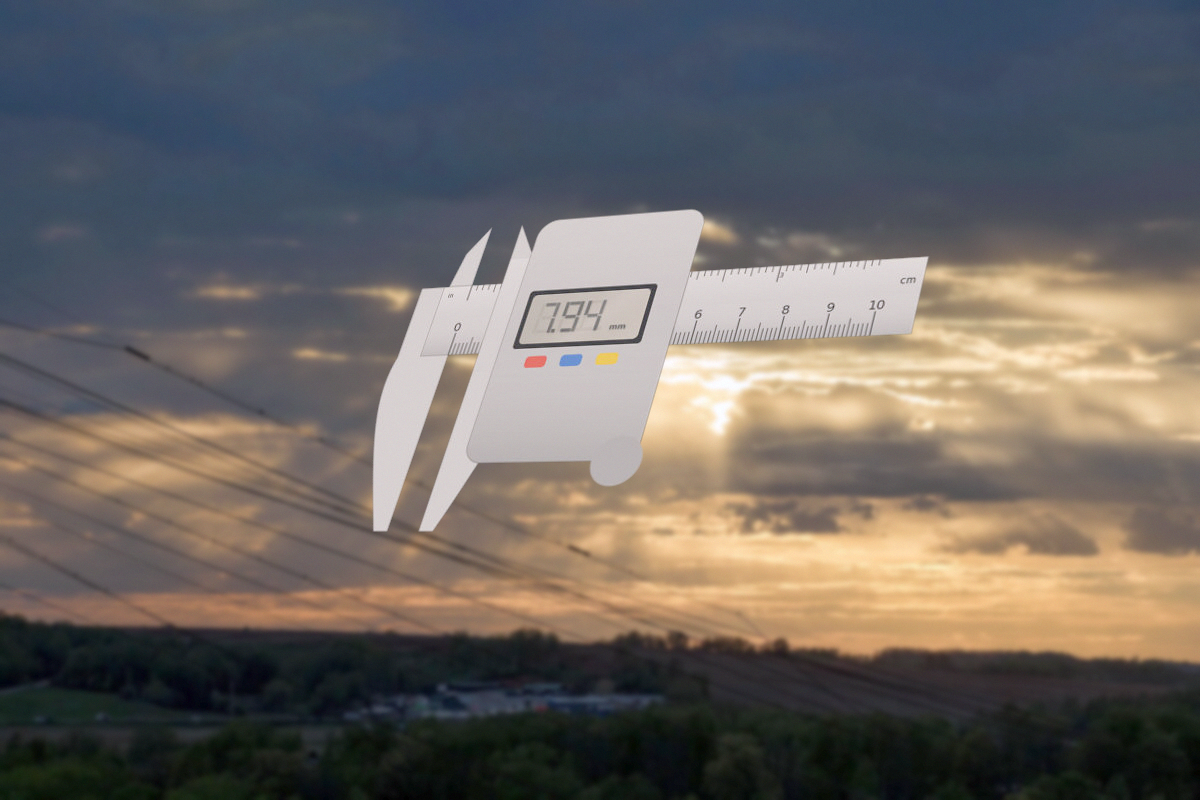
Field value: {"value": 7.94, "unit": "mm"}
